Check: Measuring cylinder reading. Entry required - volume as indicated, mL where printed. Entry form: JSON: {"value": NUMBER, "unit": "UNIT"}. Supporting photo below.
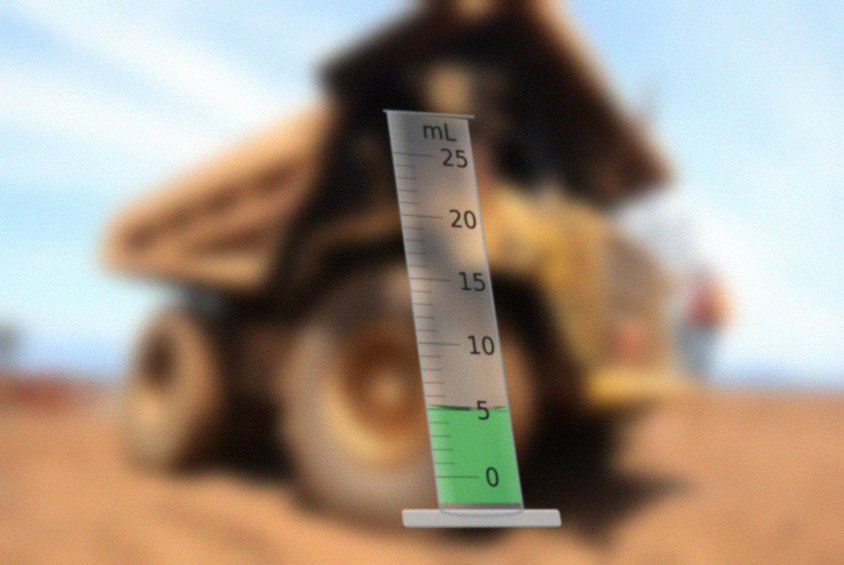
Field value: {"value": 5, "unit": "mL"}
